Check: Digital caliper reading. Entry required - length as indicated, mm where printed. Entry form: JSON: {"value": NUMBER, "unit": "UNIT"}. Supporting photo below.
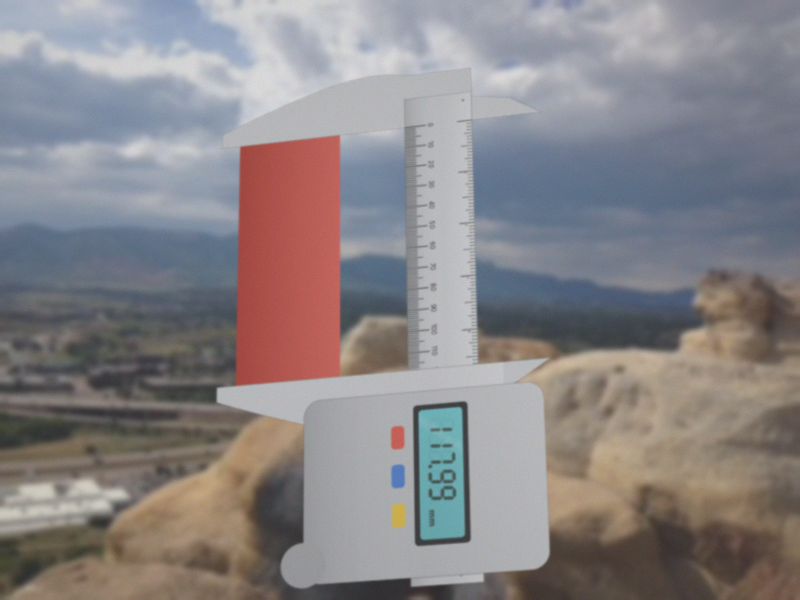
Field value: {"value": 117.99, "unit": "mm"}
